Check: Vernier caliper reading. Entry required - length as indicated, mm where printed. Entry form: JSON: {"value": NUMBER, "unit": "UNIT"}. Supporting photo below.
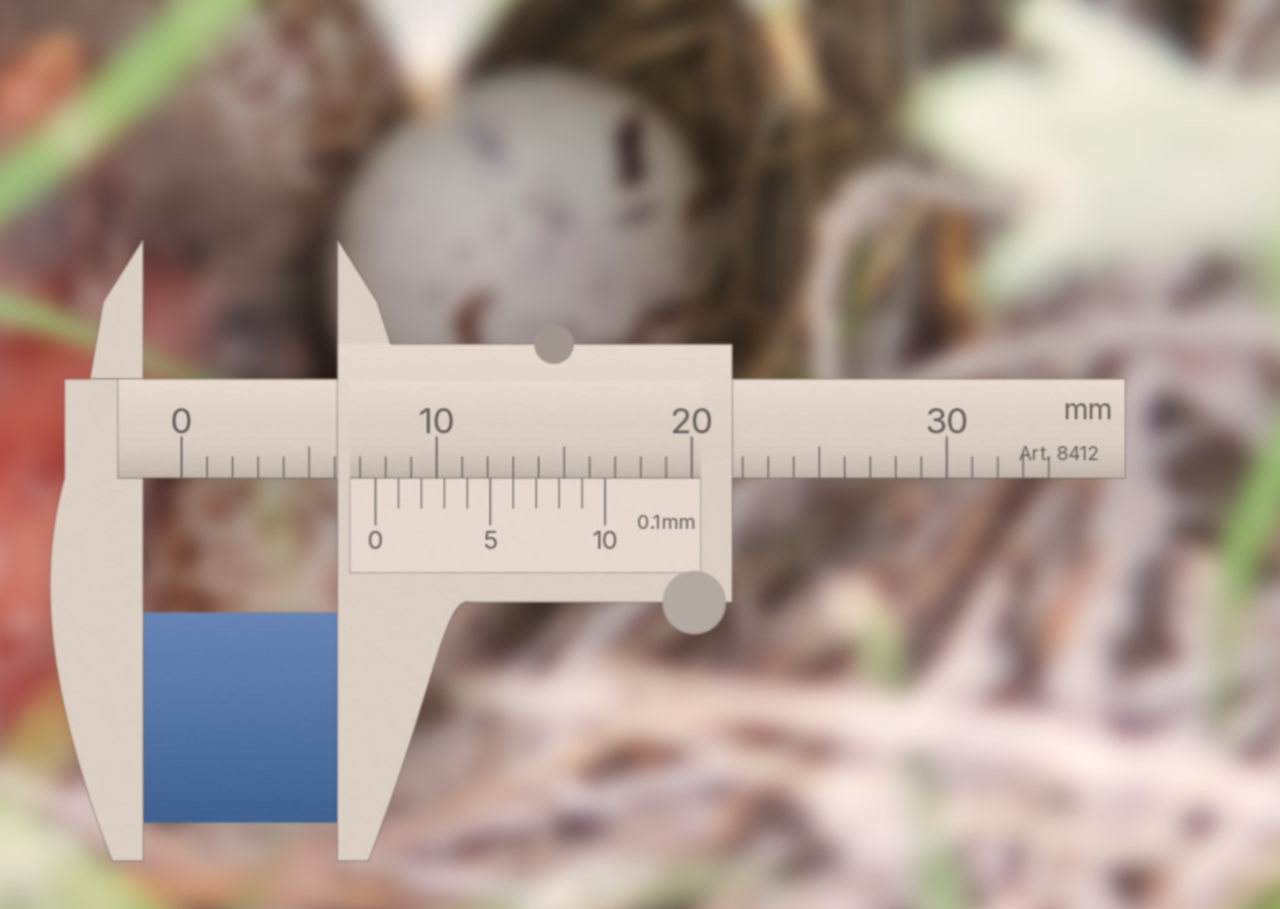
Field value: {"value": 7.6, "unit": "mm"}
